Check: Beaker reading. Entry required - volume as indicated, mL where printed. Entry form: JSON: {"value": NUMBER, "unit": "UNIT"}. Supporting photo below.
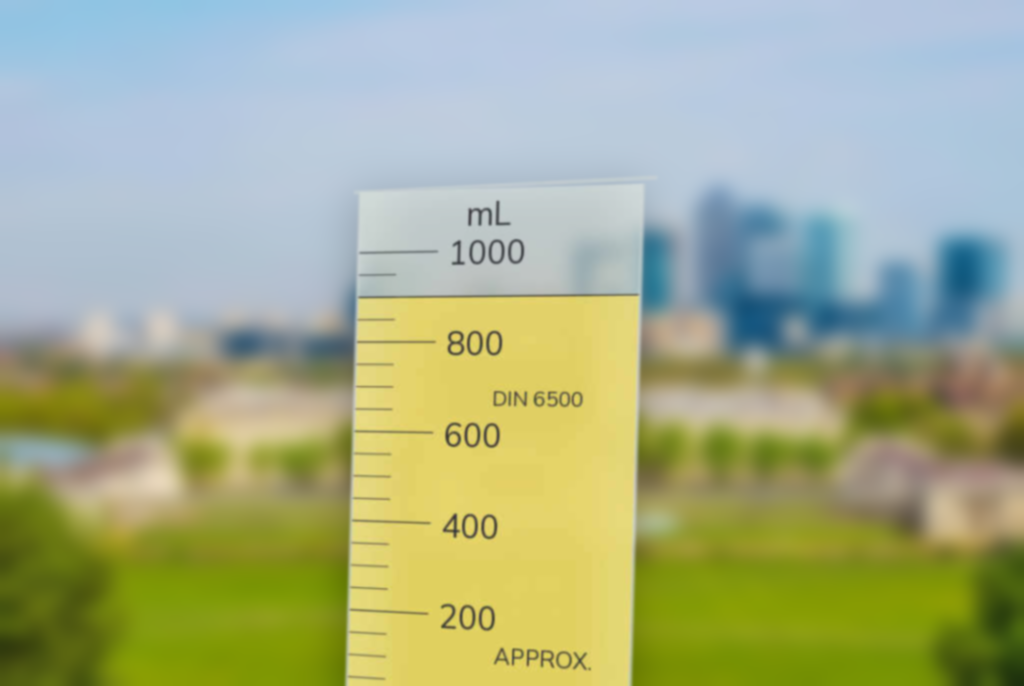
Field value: {"value": 900, "unit": "mL"}
